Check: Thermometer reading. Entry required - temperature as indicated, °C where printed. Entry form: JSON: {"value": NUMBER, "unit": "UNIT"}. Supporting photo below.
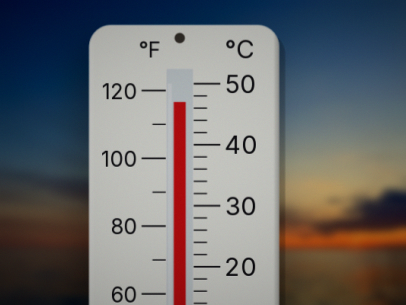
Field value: {"value": 47, "unit": "°C"}
